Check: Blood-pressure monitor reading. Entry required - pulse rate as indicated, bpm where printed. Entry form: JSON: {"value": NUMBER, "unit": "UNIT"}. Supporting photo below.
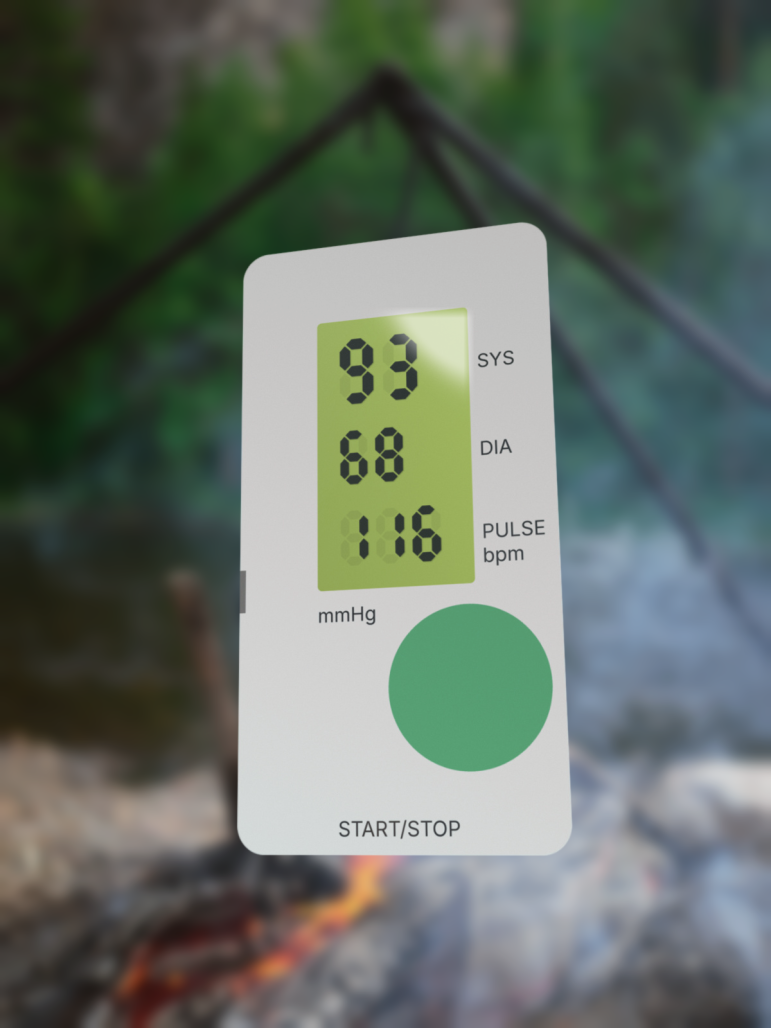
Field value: {"value": 116, "unit": "bpm"}
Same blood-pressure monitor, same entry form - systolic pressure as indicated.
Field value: {"value": 93, "unit": "mmHg"}
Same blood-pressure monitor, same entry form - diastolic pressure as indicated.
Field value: {"value": 68, "unit": "mmHg"}
